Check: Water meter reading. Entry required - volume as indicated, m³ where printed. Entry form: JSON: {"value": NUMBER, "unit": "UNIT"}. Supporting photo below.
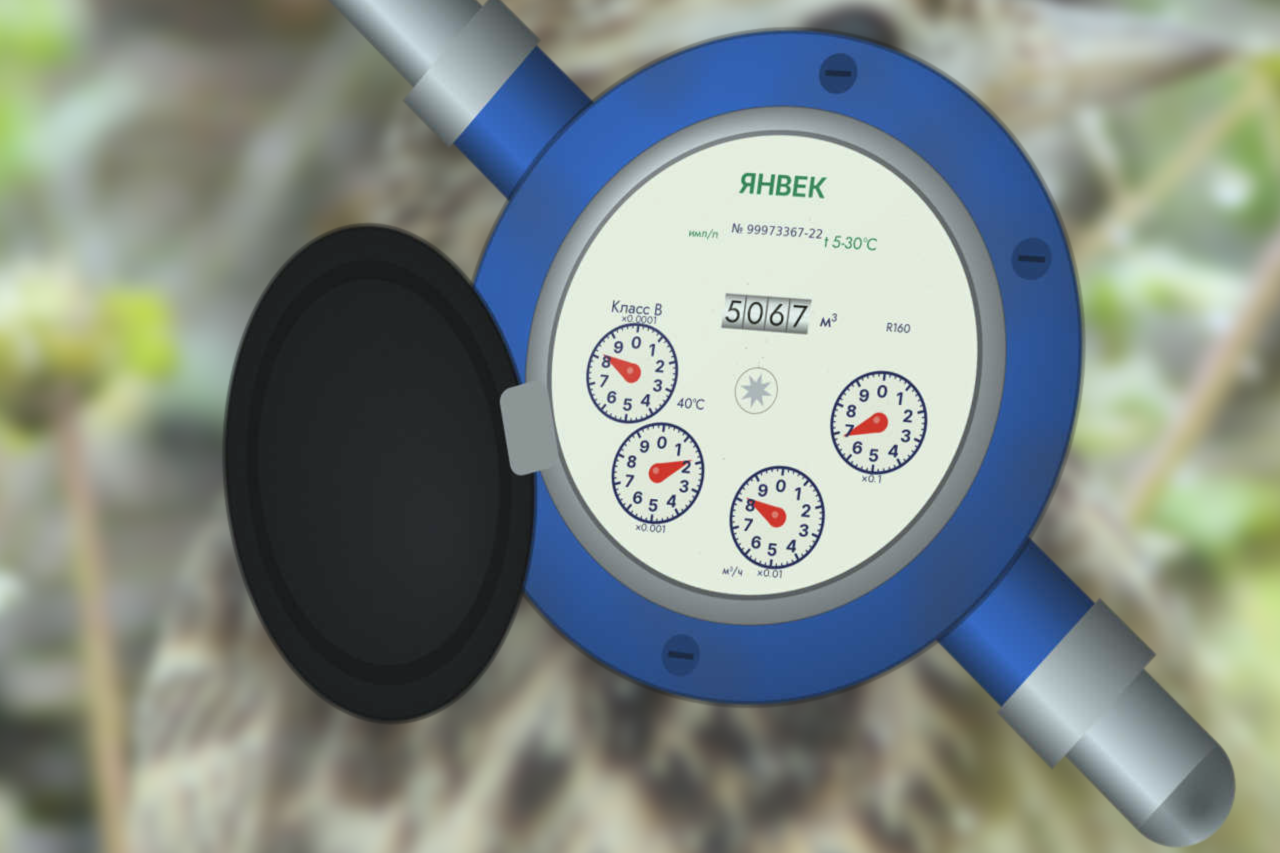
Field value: {"value": 5067.6818, "unit": "m³"}
